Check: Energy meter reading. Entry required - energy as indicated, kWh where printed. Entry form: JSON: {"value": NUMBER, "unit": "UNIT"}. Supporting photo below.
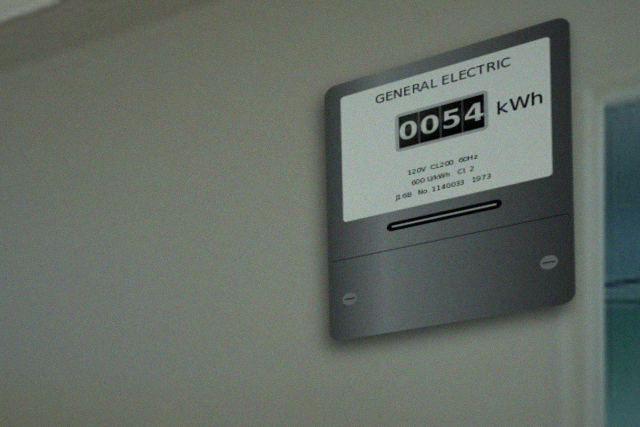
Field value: {"value": 54, "unit": "kWh"}
